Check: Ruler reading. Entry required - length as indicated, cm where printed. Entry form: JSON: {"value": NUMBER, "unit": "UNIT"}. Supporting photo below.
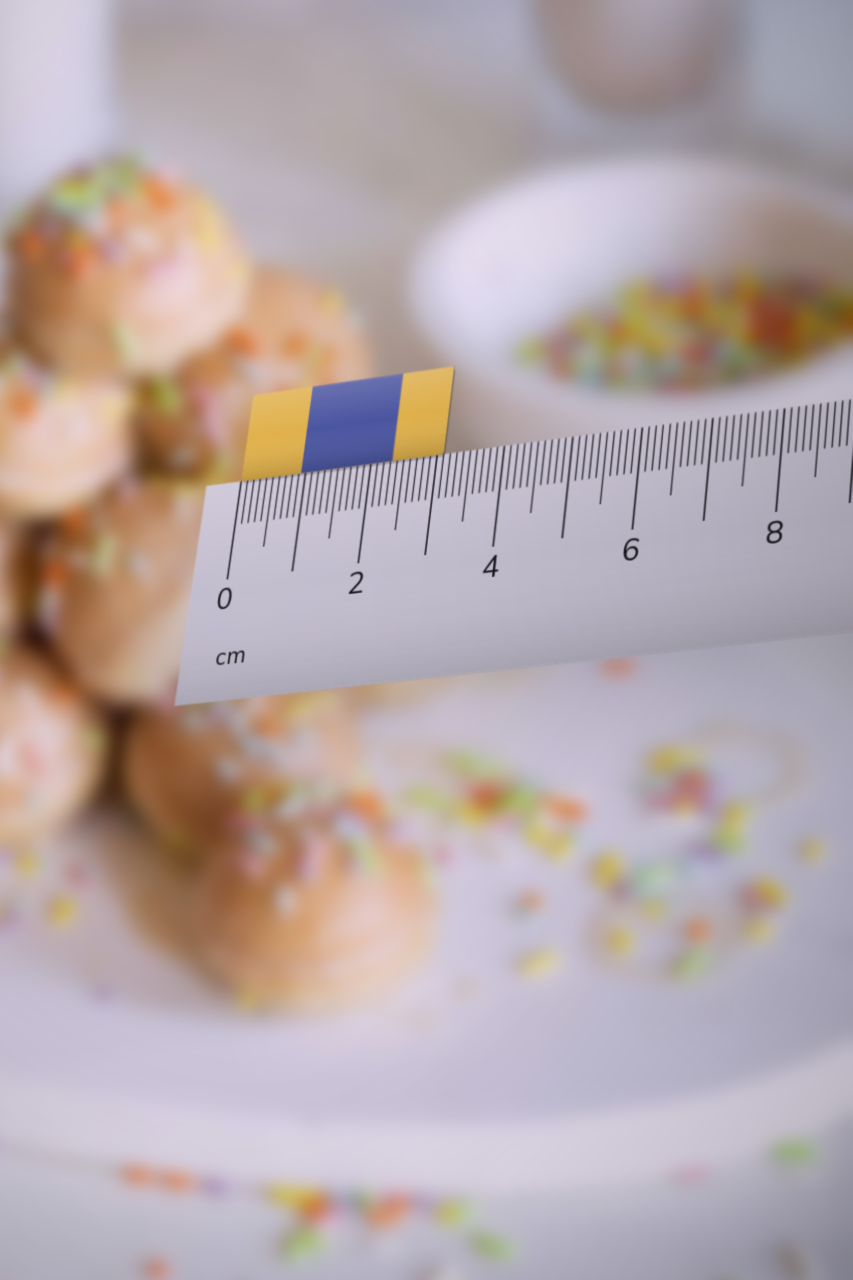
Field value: {"value": 3.1, "unit": "cm"}
